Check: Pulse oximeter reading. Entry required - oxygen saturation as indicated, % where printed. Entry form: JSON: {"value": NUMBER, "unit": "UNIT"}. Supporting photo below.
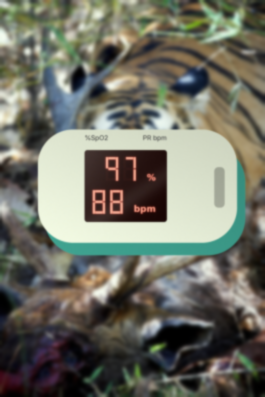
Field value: {"value": 97, "unit": "%"}
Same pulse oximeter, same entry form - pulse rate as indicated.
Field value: {"value": 88, "unit": "bpm"}
